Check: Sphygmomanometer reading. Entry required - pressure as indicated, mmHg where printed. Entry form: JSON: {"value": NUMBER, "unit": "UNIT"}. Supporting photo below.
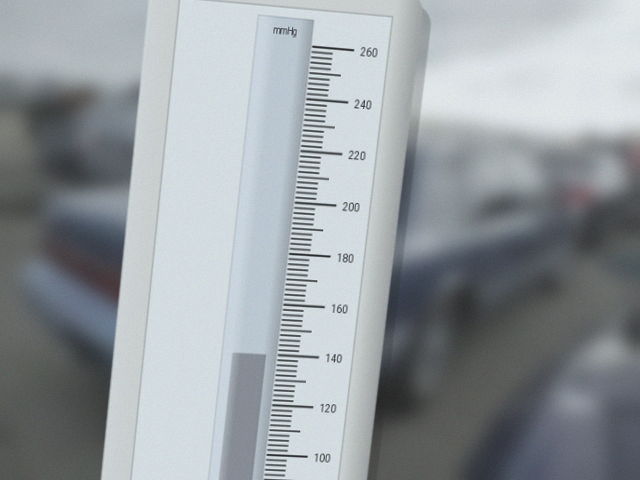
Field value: {"value": 140, "unit": "mmHg"}
